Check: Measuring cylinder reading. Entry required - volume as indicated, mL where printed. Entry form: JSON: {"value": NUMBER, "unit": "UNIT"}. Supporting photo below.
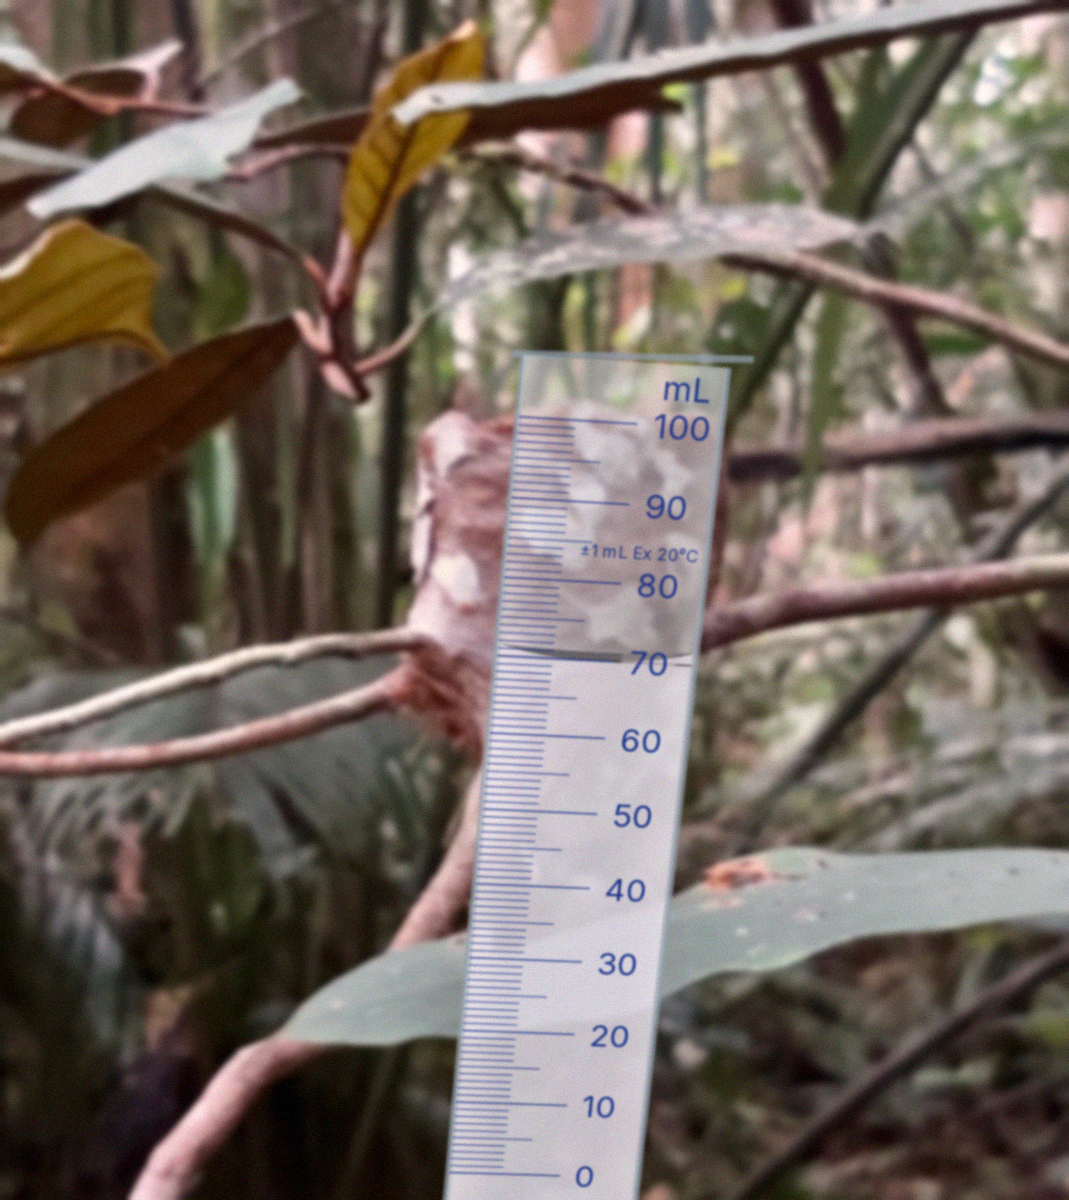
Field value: {"value": 70, "unit": "mL"}
